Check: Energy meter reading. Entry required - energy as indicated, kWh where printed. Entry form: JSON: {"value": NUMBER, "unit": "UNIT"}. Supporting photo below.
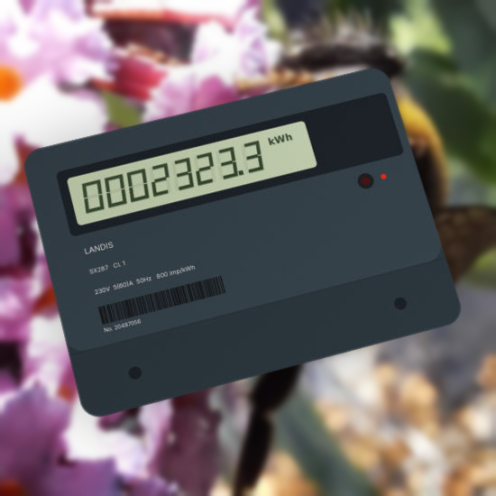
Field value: {"value": 2323.3, "unit": "kWh"}
